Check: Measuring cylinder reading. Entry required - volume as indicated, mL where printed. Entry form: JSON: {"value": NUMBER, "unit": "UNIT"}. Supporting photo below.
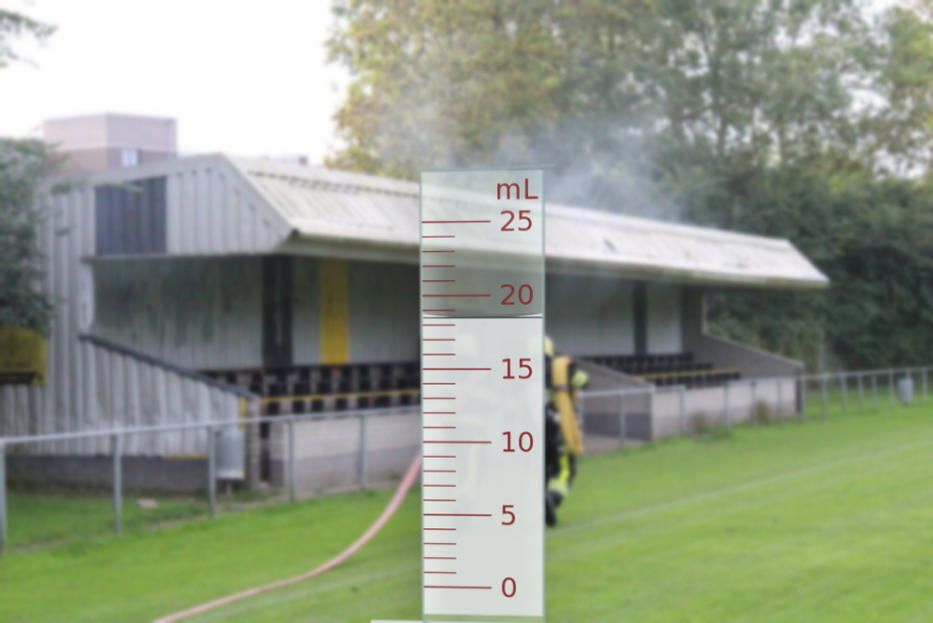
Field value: {"value": 18.5, "unit": "mL"}
